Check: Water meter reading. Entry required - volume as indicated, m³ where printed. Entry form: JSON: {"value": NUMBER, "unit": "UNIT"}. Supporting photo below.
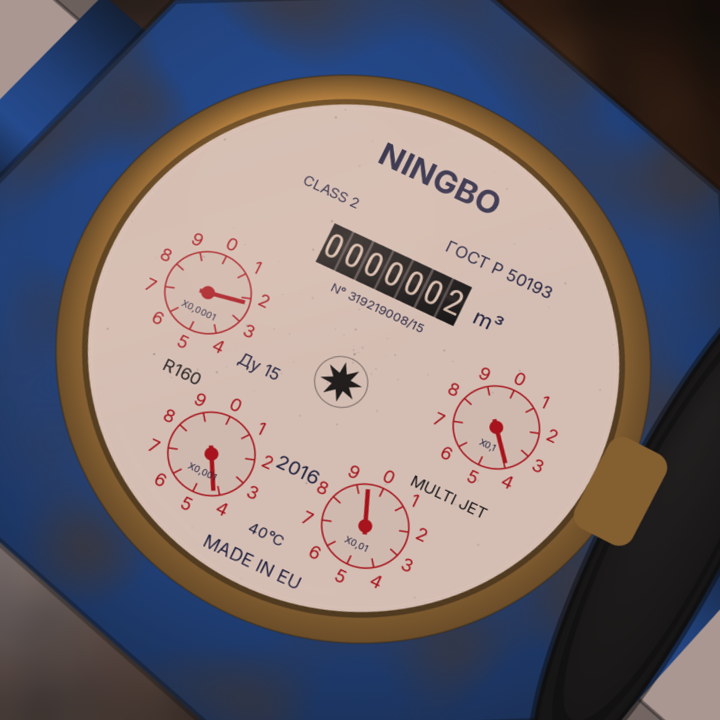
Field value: {"value": 2.3942, "unit": "m³"}
